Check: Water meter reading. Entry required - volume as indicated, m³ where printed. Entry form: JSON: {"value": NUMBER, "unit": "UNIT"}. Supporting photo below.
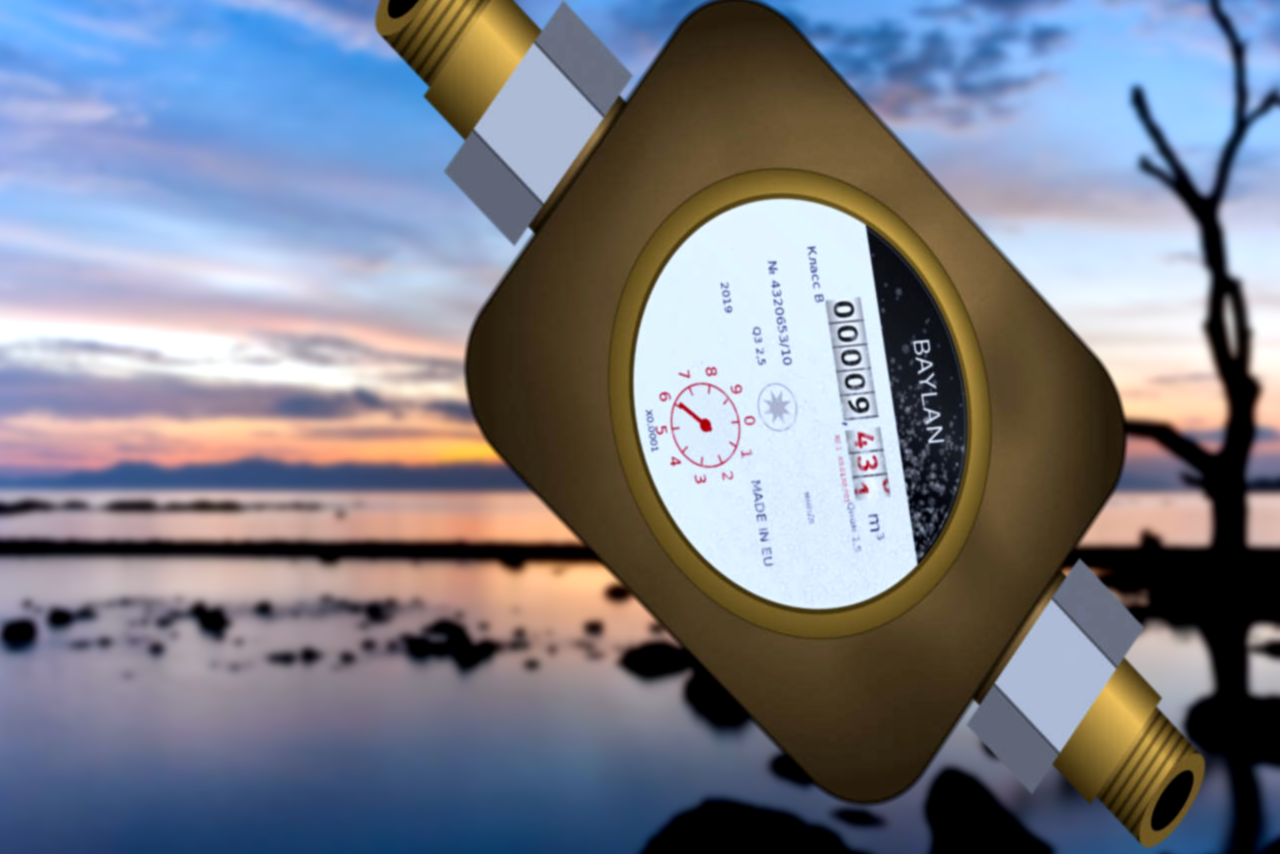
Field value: {"value": 9.4306, "unit": "m³"}
